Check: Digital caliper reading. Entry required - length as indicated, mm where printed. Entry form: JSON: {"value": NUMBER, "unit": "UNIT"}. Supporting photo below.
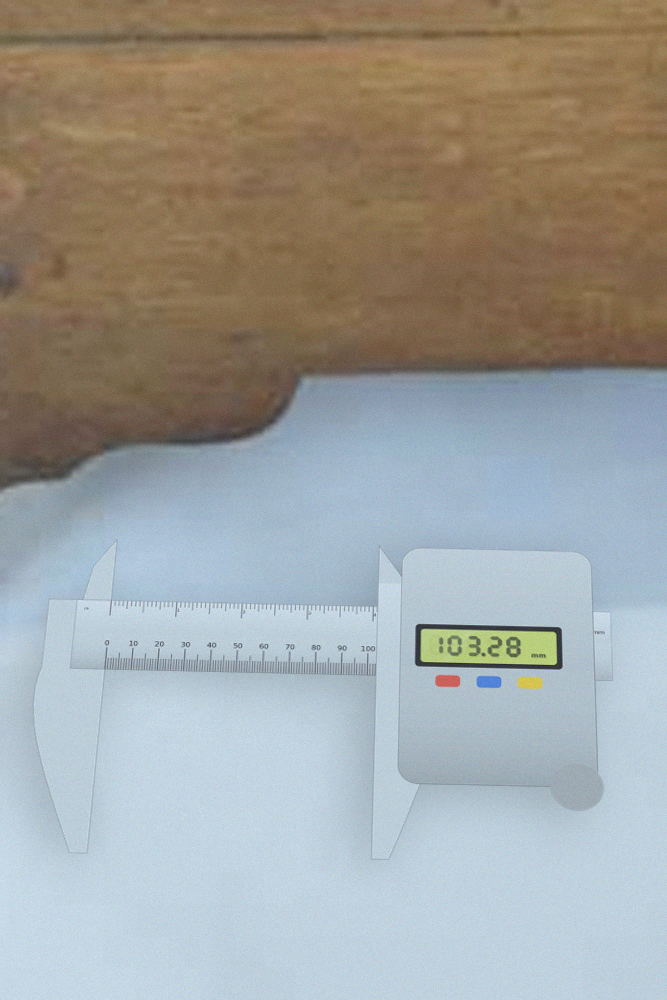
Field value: {"value": 103.28, "unit": "mm"}
